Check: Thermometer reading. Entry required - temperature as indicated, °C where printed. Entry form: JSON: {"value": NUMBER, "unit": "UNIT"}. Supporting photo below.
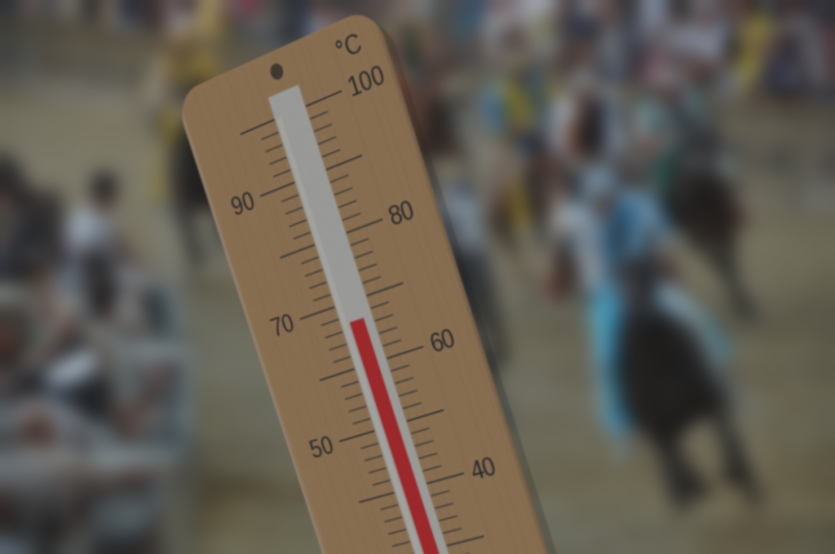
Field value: {"value": 67, "unit": "°C"}
